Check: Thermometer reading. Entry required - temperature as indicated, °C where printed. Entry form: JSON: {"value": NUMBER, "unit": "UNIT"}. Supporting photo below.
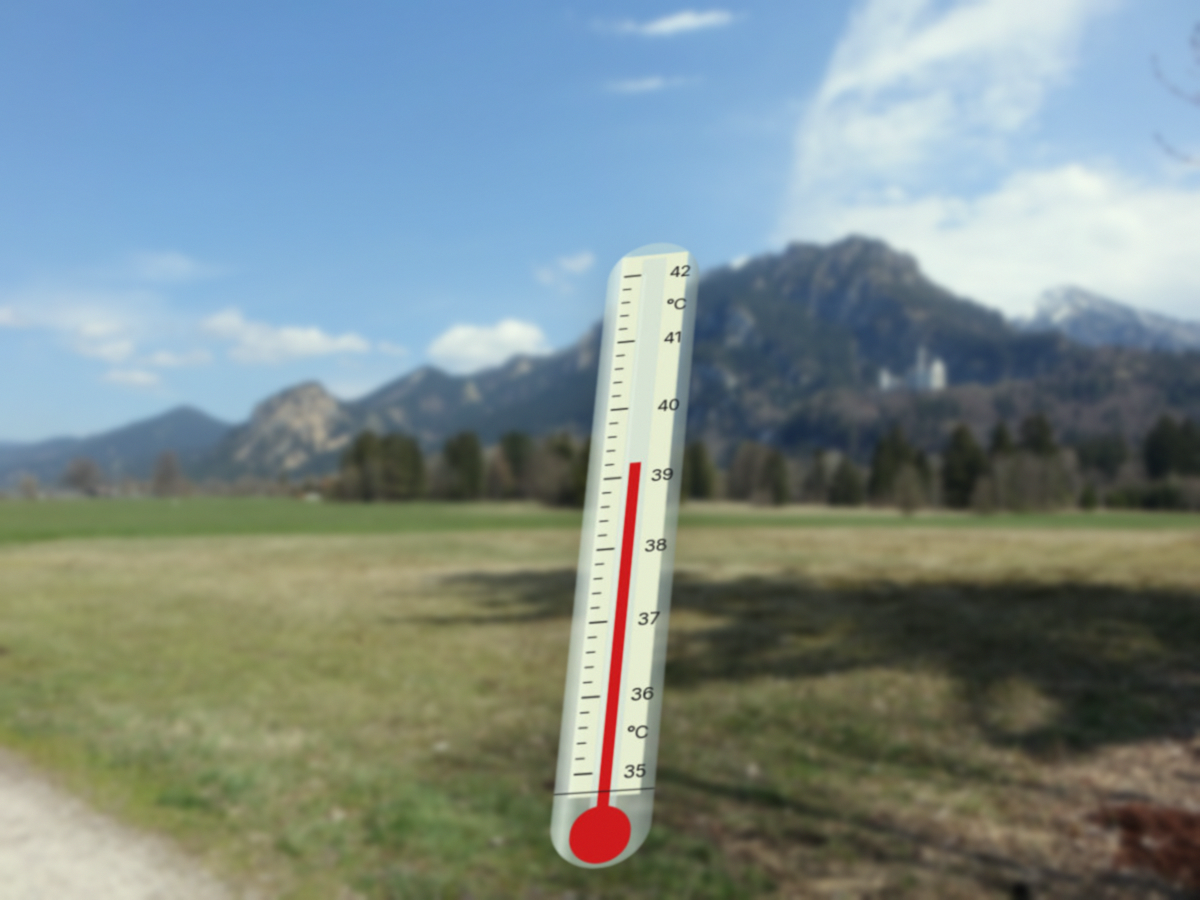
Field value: {"value": 39.2, "unit": "°C"}
